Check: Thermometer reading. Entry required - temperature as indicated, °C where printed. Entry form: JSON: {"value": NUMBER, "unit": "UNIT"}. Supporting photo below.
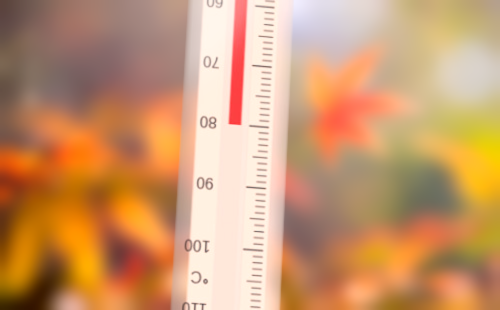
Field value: {"value": 80, "unit": "°C"}
